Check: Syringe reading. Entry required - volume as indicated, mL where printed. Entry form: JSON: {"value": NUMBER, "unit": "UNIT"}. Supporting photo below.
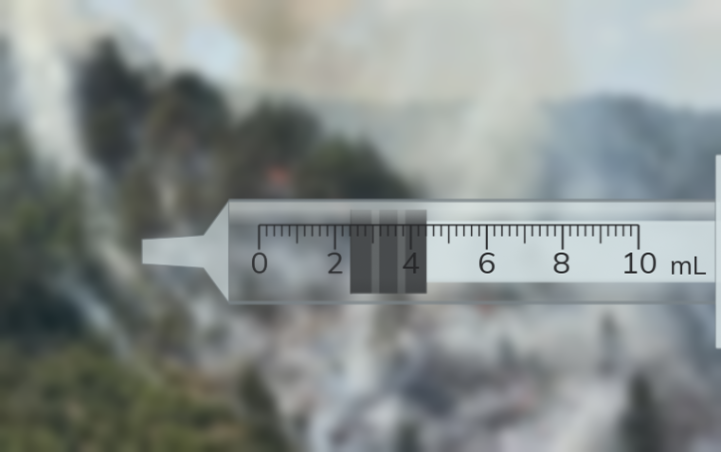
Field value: {"value": 2.4, "unit": "mL"}
